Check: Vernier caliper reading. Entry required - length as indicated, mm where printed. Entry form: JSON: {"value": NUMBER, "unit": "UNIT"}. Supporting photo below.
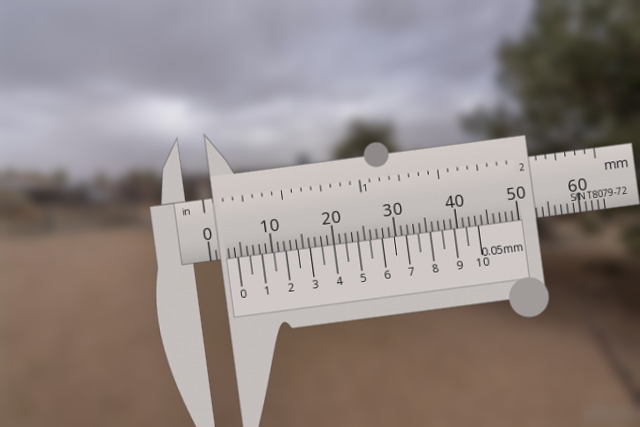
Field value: {"value": 4.4, "unit": "mm"}
